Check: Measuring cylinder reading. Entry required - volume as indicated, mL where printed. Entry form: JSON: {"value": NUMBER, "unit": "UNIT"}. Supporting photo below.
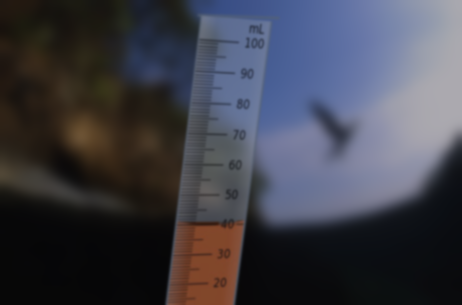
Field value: {"value": 40, "unit": "mL"}
